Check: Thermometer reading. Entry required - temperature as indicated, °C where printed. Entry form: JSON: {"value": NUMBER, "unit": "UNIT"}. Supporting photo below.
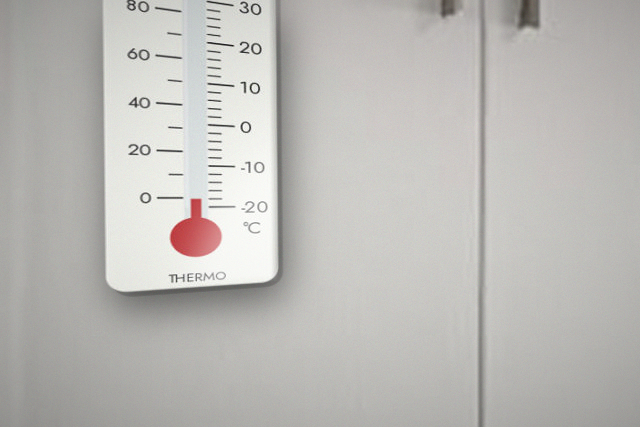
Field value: {"value": -18, "unit": "°C"}
